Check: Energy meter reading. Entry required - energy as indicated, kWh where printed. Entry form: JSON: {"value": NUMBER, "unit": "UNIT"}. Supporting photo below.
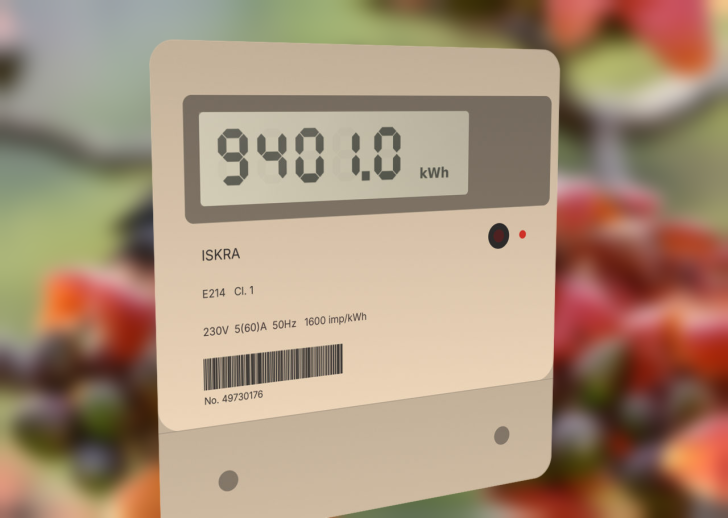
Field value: {"value": 9401.0, "unit": "kWh"}
